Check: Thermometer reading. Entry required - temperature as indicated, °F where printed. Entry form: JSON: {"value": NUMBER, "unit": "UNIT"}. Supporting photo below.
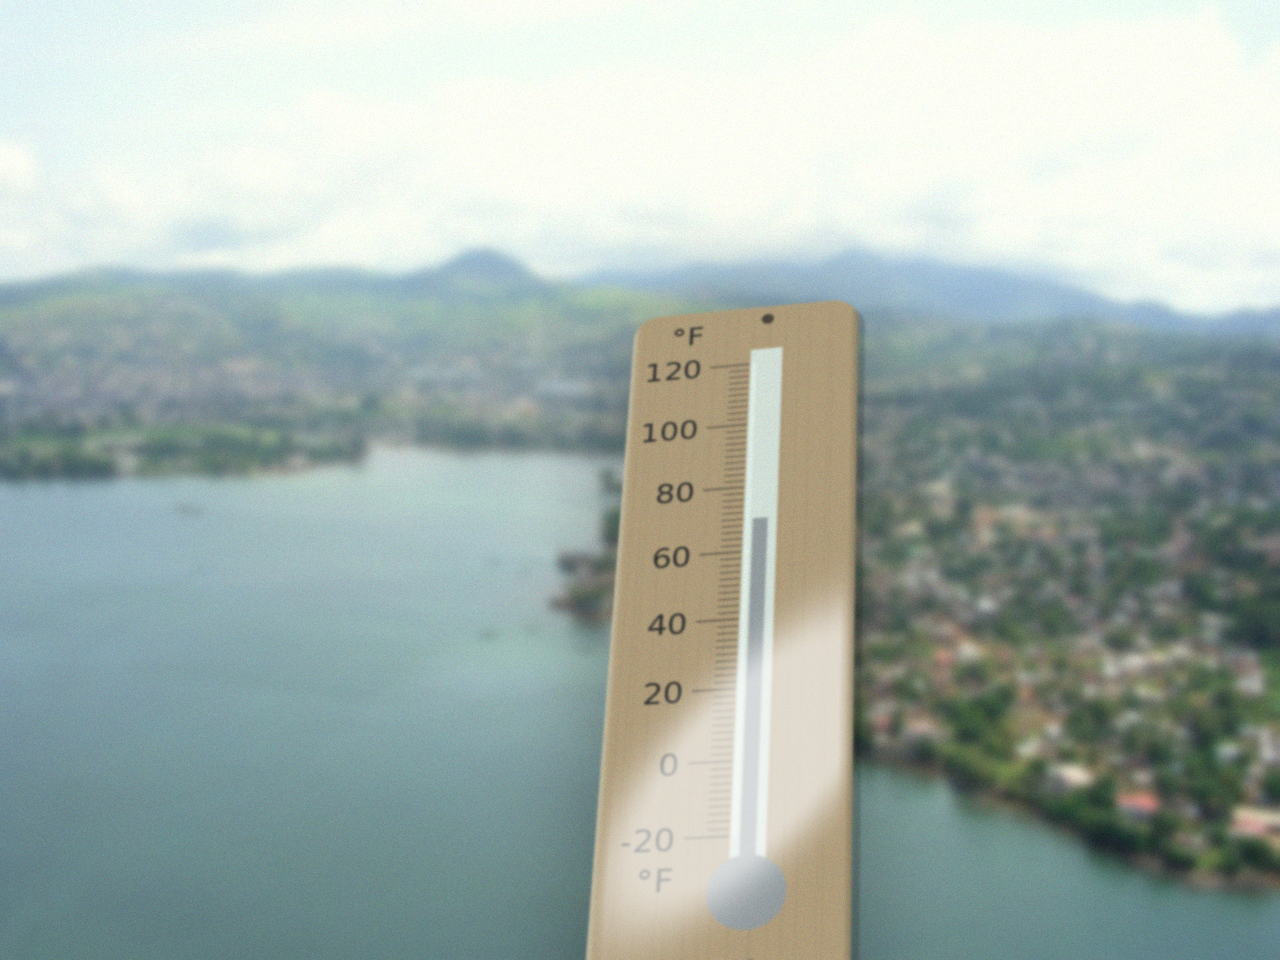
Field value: {"value": 70, "unit": "°F"}
